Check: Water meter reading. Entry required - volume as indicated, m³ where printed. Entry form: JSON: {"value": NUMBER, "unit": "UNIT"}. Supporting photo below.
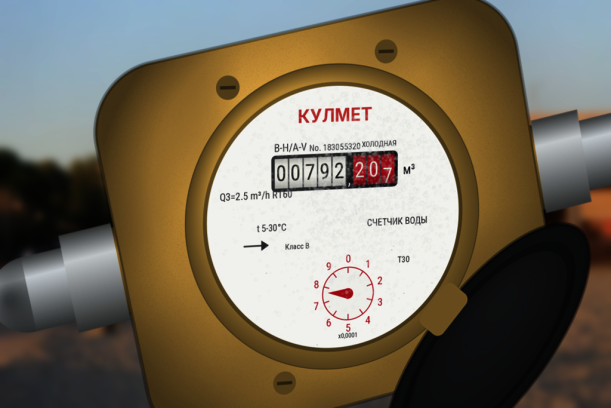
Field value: {"value": 792.2067, "unit": "m³"}
